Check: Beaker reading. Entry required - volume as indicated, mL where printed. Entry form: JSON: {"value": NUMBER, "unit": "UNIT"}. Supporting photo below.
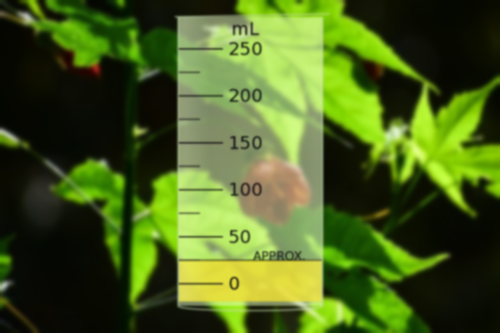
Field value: {"value": 25, "unit": "mL"}
